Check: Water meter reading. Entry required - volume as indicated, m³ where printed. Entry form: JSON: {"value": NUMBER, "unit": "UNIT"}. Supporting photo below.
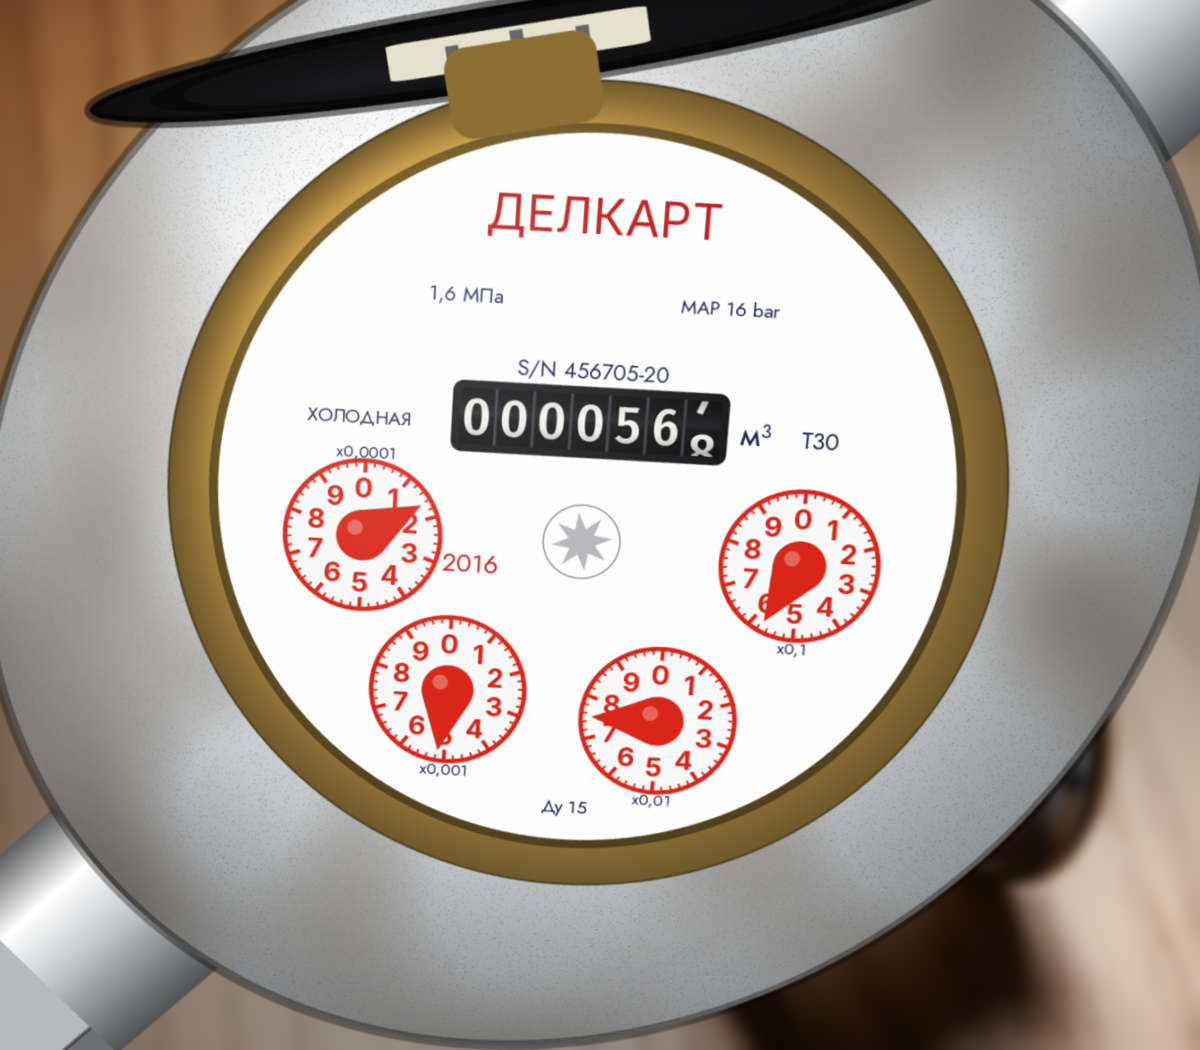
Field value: {"value": 567.5751, "unit": "m³"}
